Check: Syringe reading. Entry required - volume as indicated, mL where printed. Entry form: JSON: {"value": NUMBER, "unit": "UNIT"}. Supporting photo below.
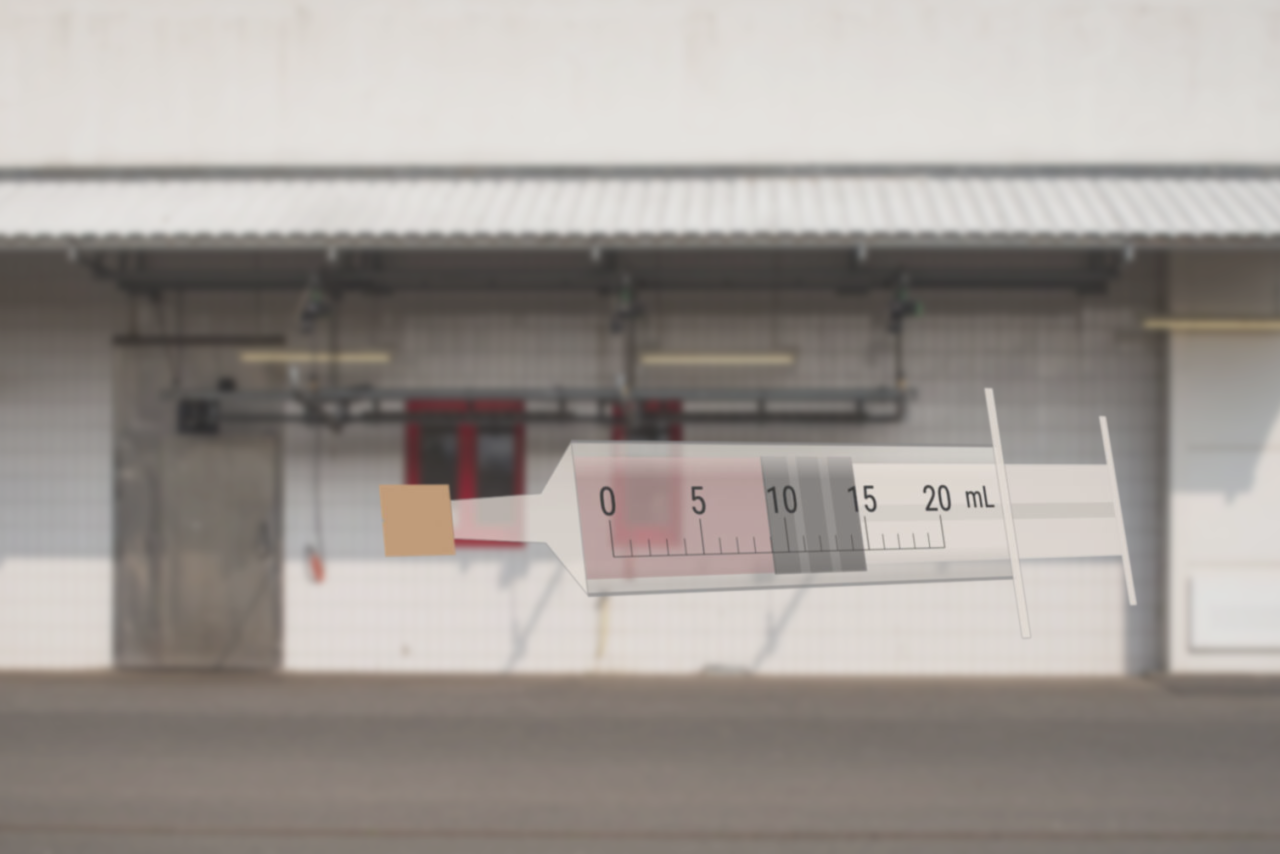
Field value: {"value": 9, "unit": "mL"}
